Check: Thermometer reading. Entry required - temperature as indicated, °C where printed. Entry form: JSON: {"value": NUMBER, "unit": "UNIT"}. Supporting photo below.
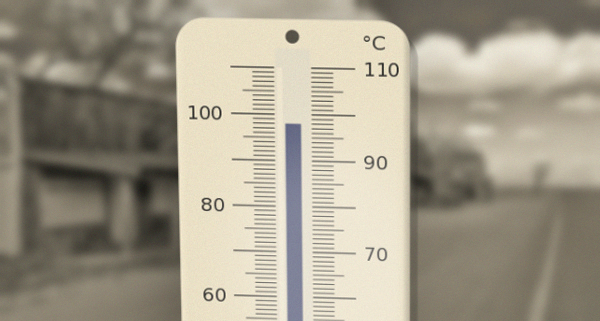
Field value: {"value": 98, "unit": "°C"}
